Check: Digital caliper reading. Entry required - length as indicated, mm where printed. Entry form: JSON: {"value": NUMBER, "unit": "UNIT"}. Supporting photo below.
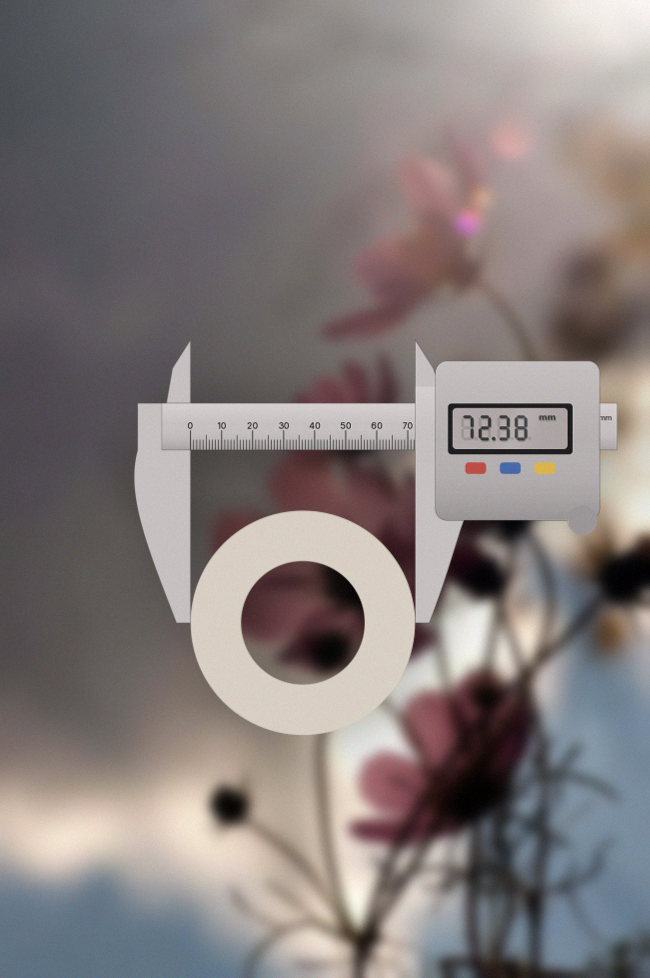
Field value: {"value": 72.38, "unit": "mm"}
